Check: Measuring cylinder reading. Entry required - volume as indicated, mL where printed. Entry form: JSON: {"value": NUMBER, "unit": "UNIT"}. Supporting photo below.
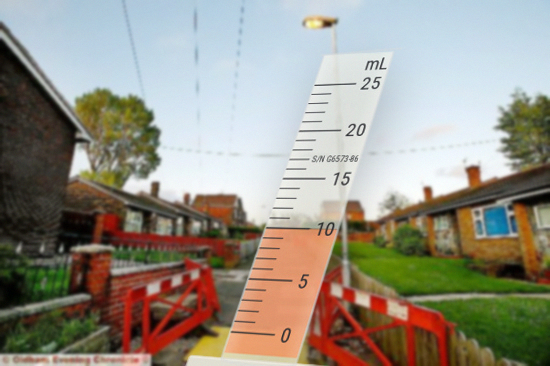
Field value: {"value": 10, "unit": "mL"}
